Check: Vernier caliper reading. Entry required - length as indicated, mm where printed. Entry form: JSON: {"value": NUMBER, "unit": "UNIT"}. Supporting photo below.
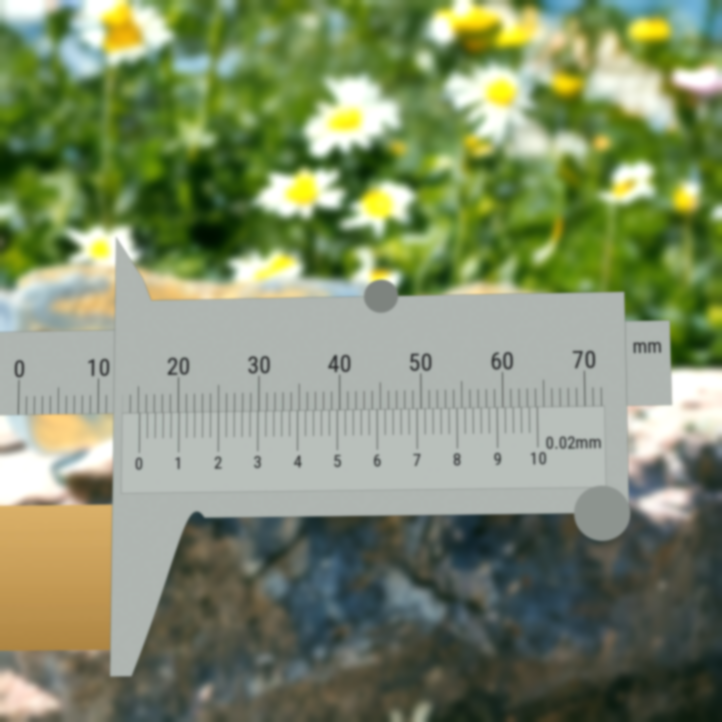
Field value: {"value": 15.2, "unit": "mm"}
